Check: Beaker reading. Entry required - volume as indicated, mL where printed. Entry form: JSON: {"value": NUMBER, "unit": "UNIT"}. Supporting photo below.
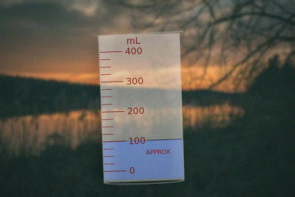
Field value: {"value": 100, "unit": "mL"}
